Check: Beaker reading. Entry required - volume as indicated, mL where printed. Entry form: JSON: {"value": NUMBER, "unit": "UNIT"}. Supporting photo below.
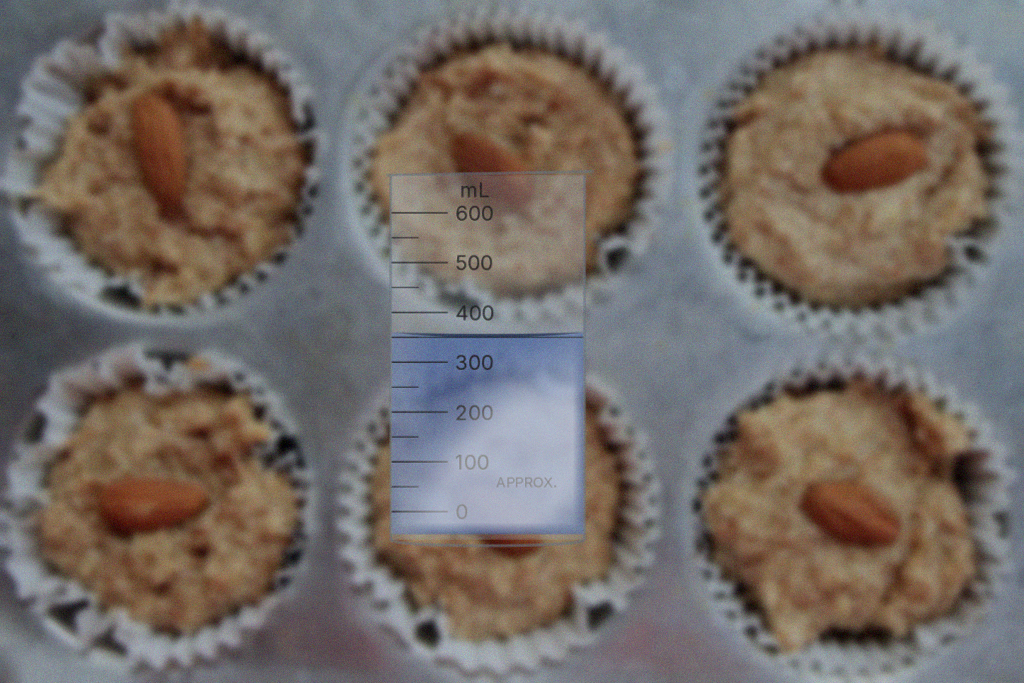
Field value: {"value": 350, "unit": "mL"}
